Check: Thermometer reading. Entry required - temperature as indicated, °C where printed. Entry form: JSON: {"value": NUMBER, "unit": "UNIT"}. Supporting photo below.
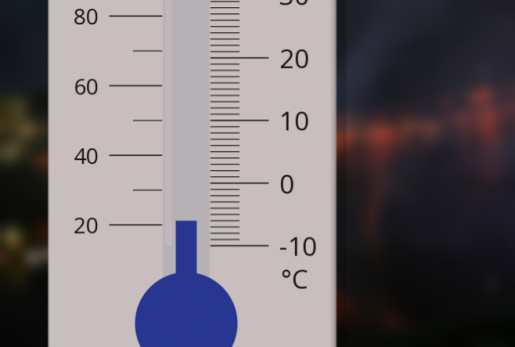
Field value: {"value": -6, "unit": "°C"}
